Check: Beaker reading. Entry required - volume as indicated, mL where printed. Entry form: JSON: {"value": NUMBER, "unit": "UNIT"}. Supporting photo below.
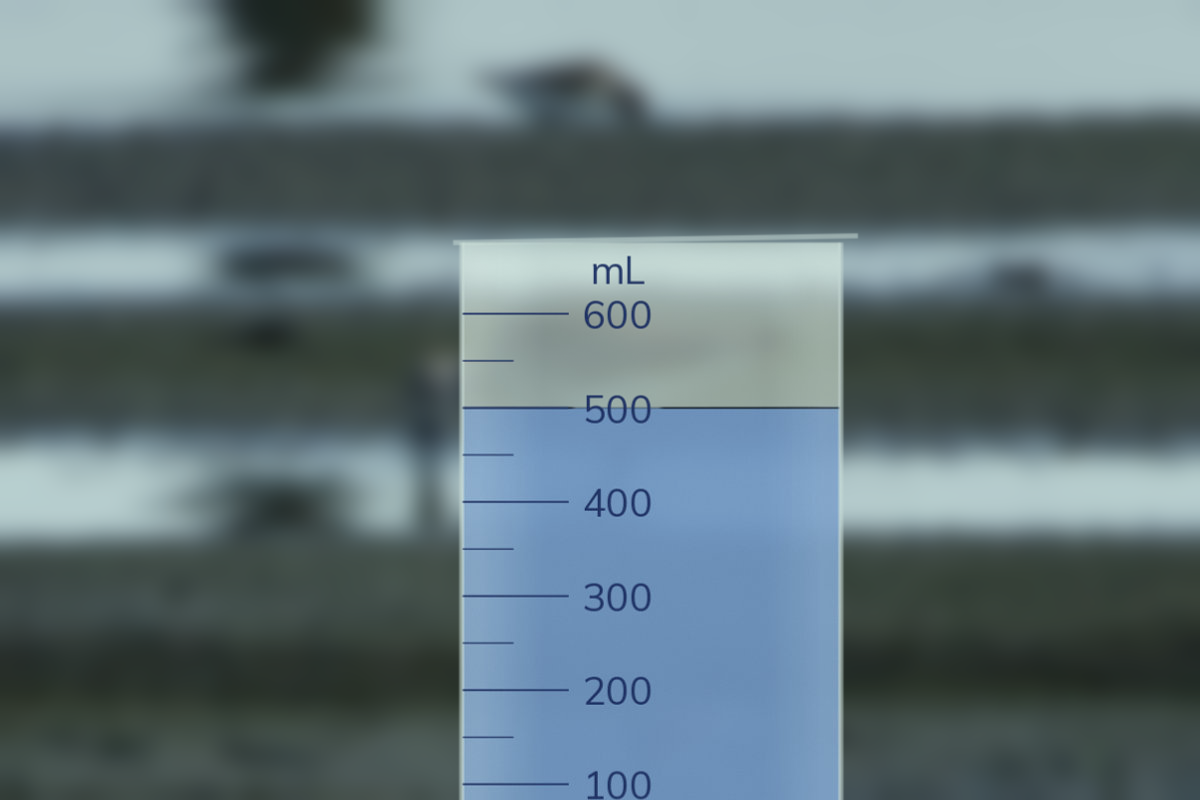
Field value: {"value": 500, "unit": "mL"}
